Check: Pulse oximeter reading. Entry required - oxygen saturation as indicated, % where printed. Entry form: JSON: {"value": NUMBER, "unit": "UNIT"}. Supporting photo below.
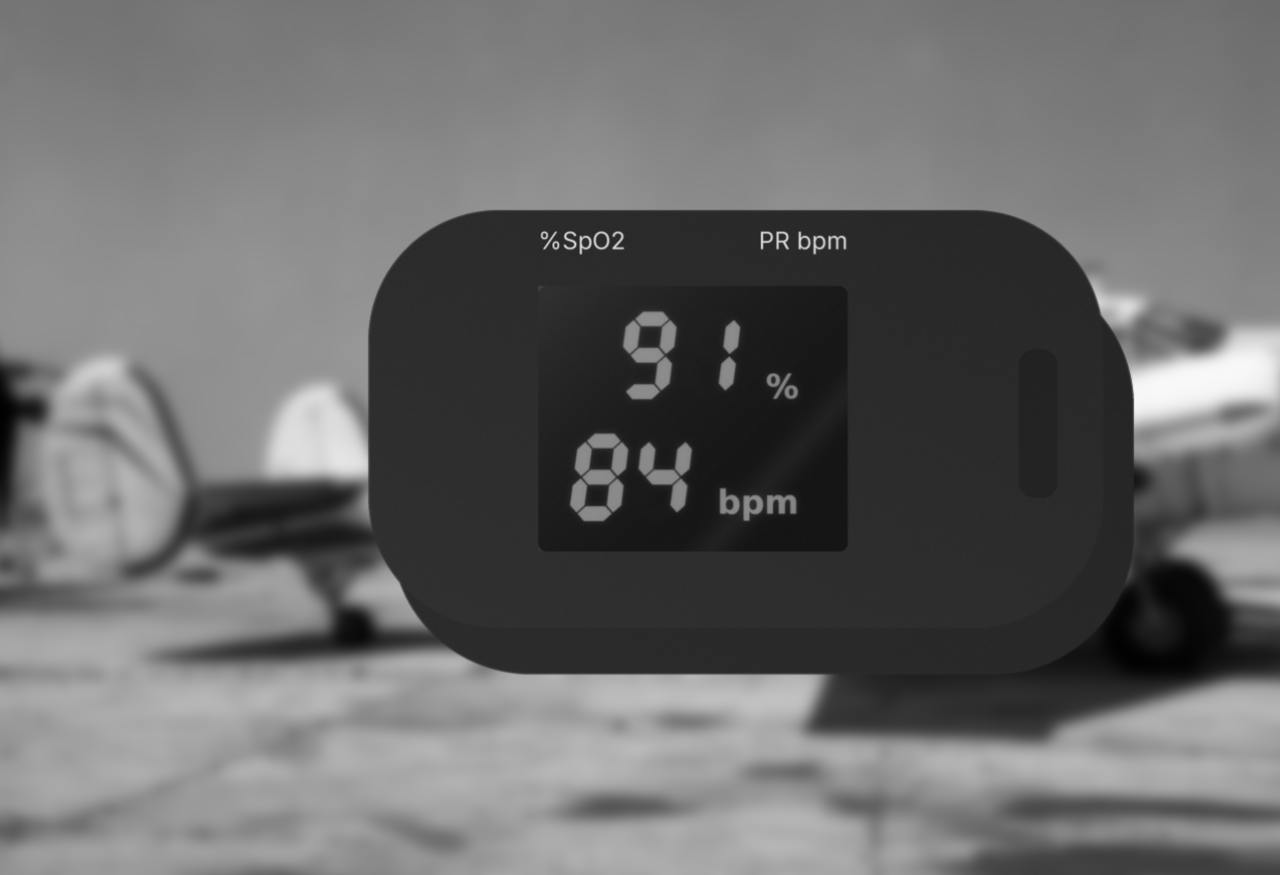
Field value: {"value": 91, "unit": "%"}
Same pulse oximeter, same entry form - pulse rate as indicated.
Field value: {"value": 84, "unit": "bpm"}
